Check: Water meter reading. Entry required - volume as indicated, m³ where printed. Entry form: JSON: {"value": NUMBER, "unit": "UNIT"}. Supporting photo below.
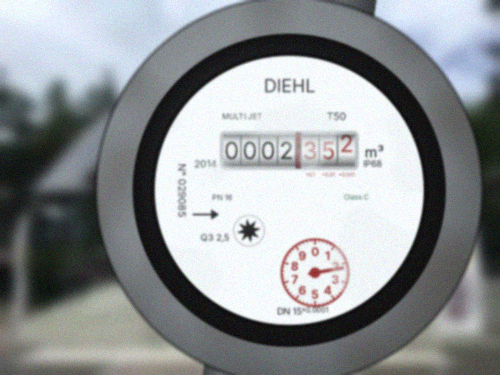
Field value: {"value": 2.3522, "unit": "m³"}
